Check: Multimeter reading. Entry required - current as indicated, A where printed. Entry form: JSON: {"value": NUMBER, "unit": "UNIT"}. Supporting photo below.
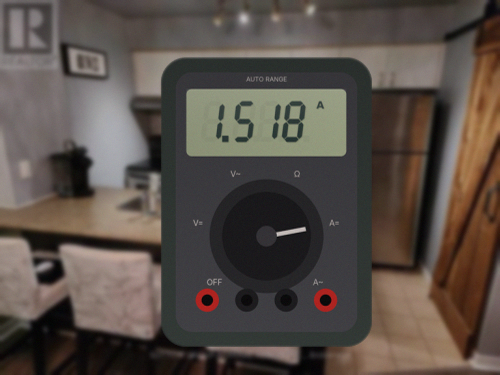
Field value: {"value": 1.518, "unit": "A"}
